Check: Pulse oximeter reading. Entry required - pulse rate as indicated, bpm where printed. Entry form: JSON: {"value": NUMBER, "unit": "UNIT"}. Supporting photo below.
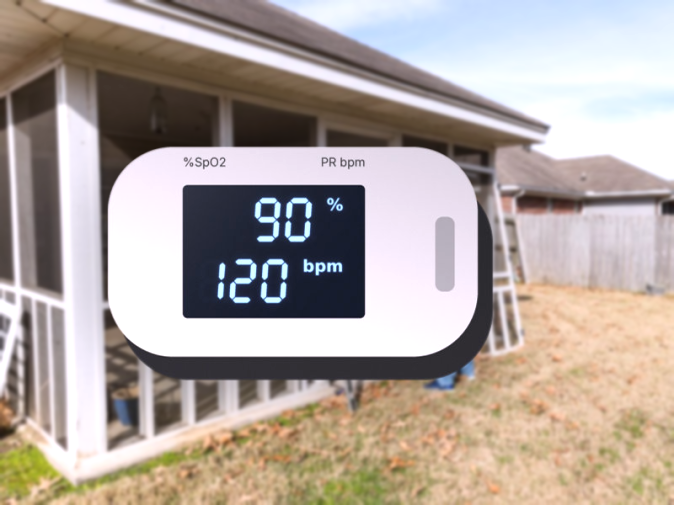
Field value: {"value": 120, "unit": "bpm"}
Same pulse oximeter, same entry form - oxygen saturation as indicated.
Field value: {"value": 90, "unit": "%"}
